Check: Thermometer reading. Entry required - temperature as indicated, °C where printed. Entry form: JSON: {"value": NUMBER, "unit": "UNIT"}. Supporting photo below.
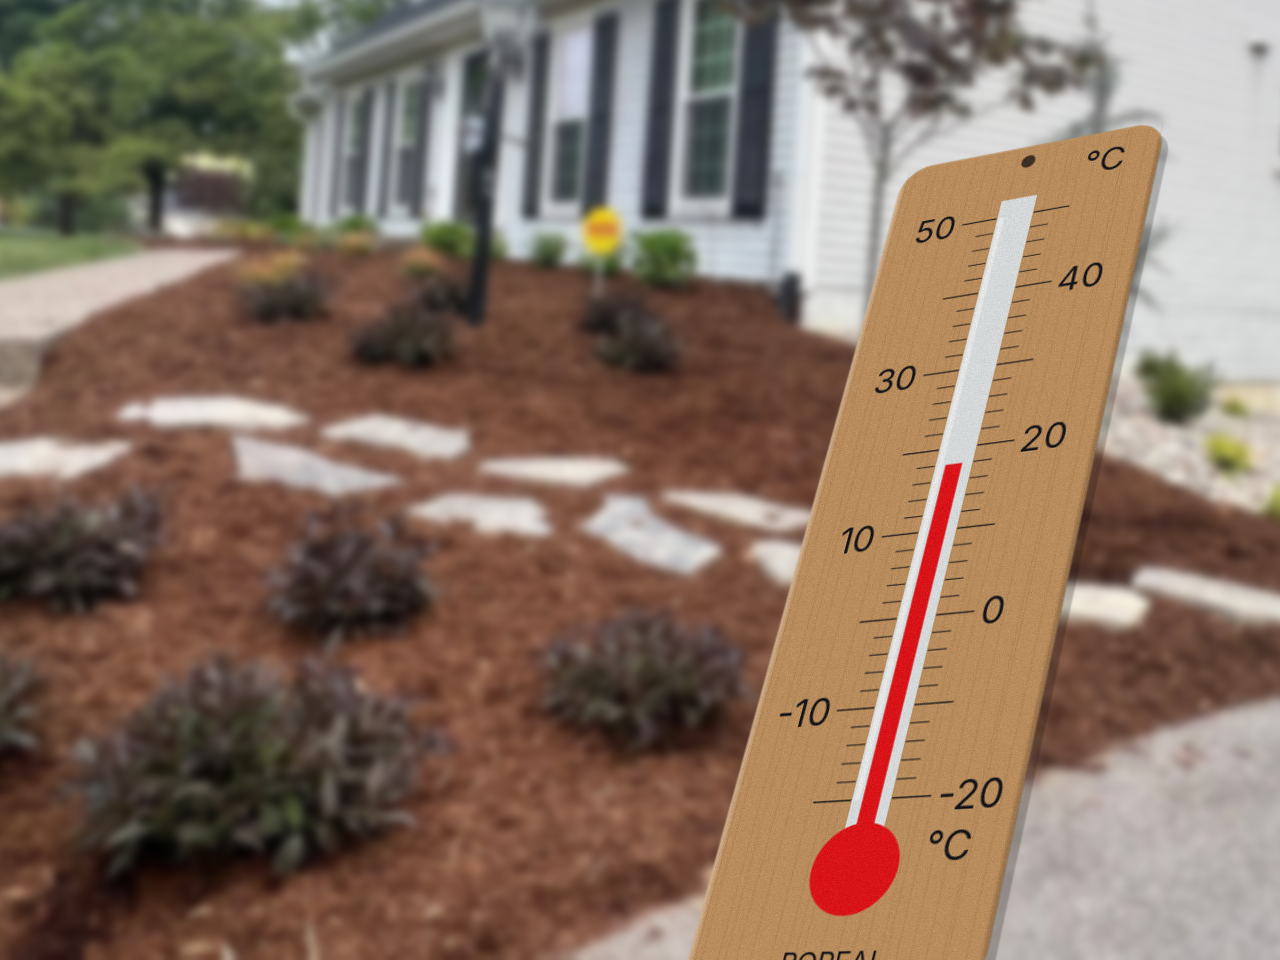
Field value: {"value": 18, "unit": "°C"}
